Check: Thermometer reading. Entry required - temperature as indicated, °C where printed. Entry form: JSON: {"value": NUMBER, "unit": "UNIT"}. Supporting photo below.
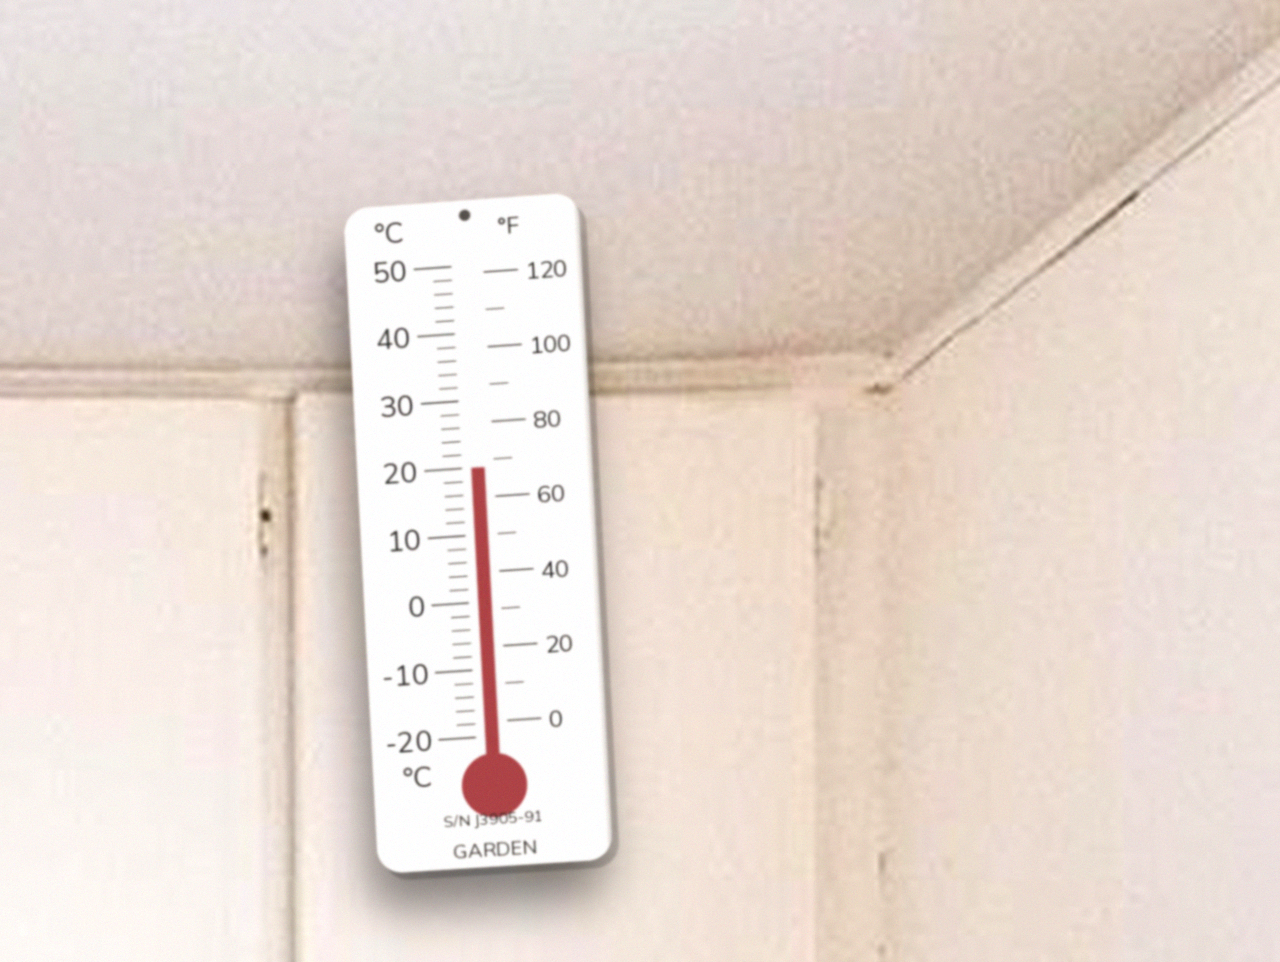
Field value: {"value": 20, "unit": "°C"}
